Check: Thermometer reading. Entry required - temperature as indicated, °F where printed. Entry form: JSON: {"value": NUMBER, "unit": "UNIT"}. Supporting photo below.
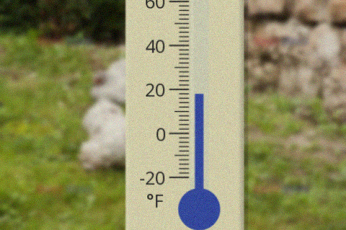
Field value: {"value": 18, "unit": "°F"}
